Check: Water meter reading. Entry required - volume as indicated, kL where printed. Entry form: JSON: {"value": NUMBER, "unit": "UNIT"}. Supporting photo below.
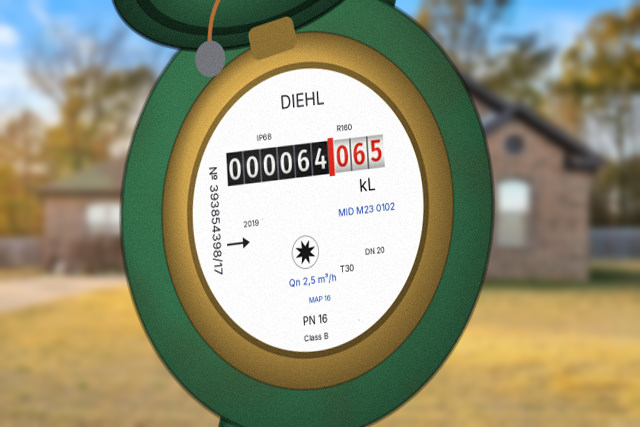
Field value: {"value": 64.065, "unit": "kL"}
